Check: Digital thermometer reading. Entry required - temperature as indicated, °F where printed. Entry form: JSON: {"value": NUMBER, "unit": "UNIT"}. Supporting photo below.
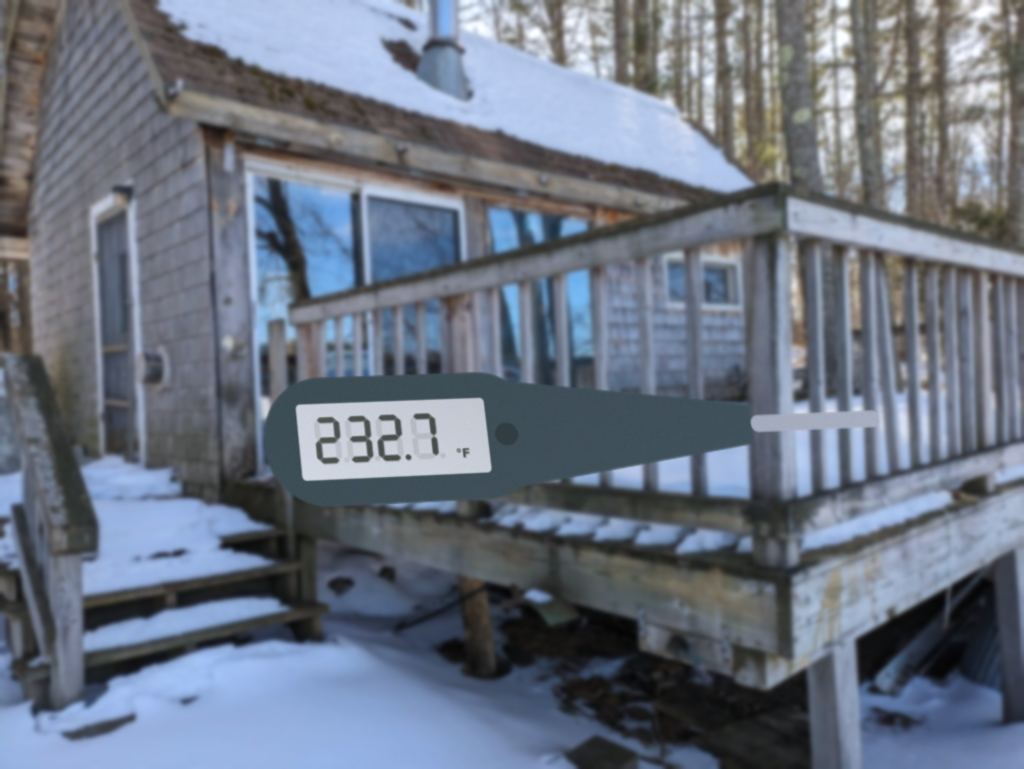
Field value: {"value": 232.7, "unit": "°F"}
